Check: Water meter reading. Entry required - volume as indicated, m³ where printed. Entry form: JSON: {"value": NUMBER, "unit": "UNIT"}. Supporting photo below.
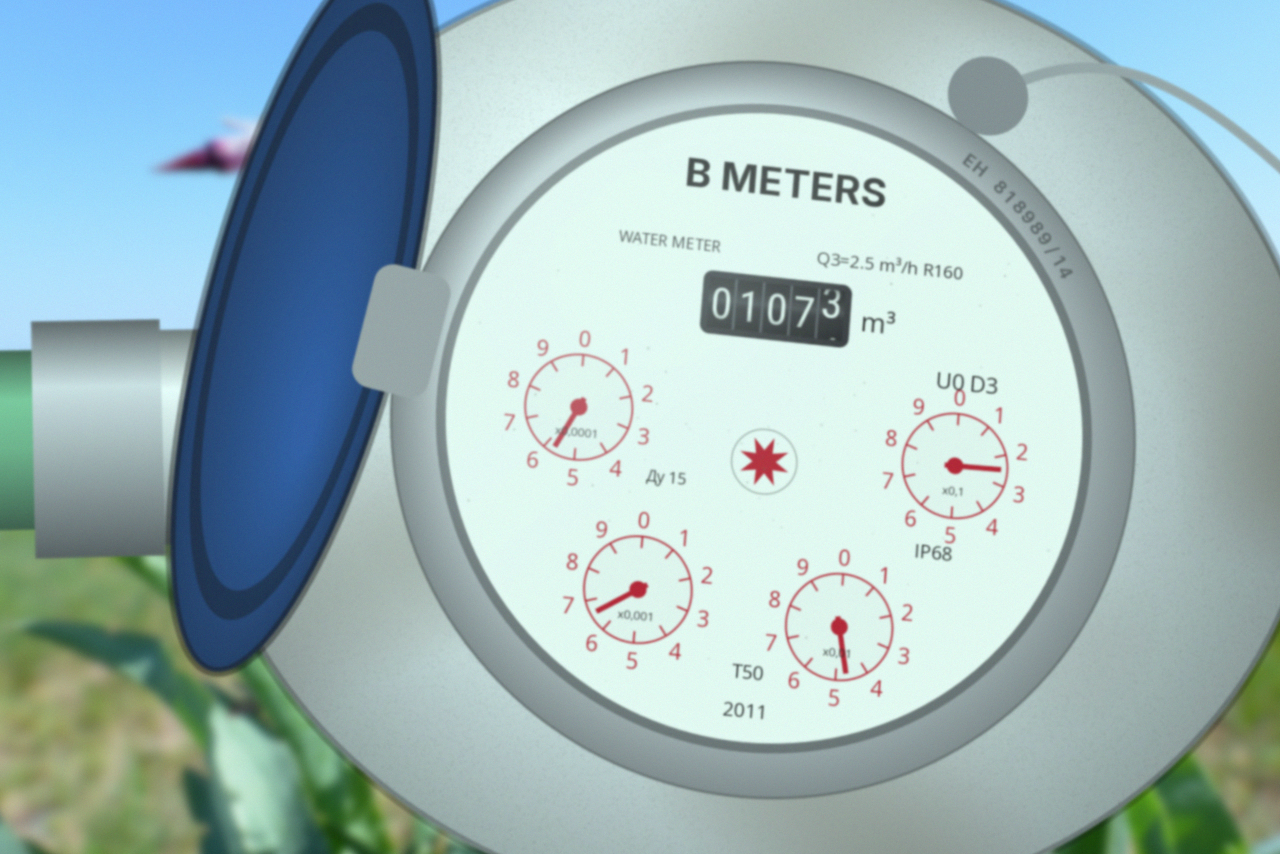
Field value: {"value": 1073.2465, "unit": "m³"}
